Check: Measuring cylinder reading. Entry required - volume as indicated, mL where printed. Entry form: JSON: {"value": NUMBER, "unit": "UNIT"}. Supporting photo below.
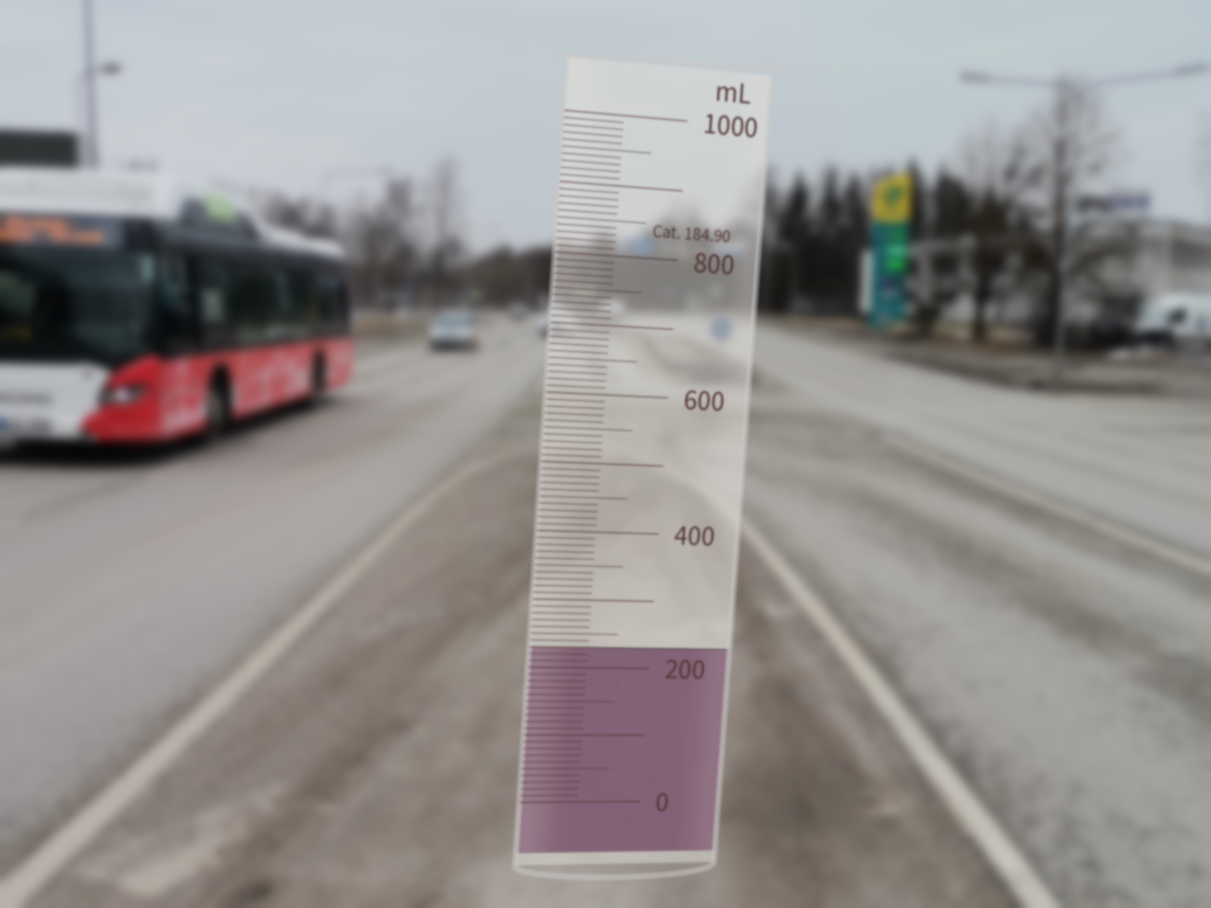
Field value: {"value": 230, "unit": "mL"}
